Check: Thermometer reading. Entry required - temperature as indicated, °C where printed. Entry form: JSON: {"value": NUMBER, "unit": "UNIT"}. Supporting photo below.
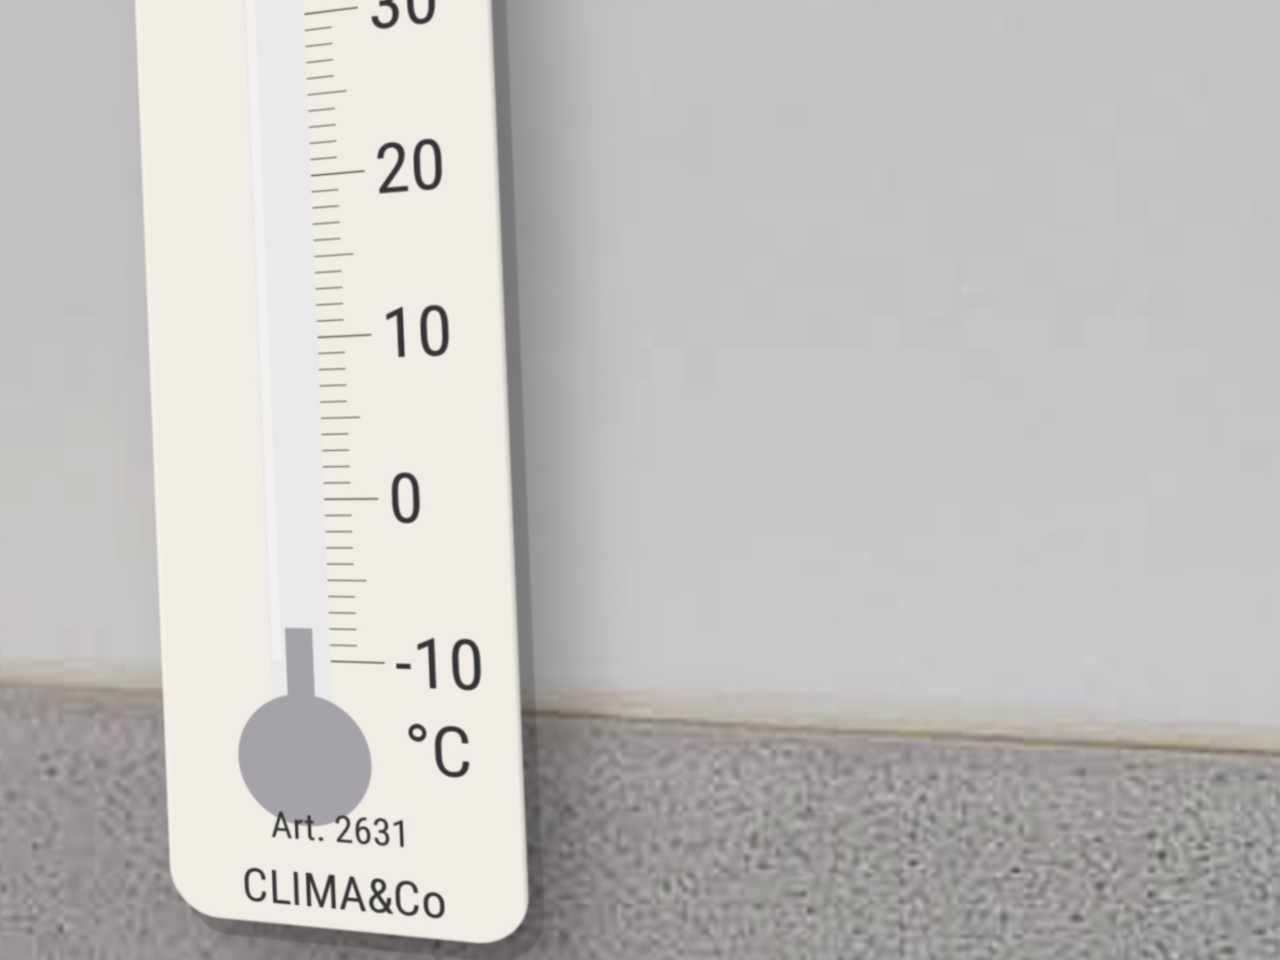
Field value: {"value": -8, "unit": "°C"}
